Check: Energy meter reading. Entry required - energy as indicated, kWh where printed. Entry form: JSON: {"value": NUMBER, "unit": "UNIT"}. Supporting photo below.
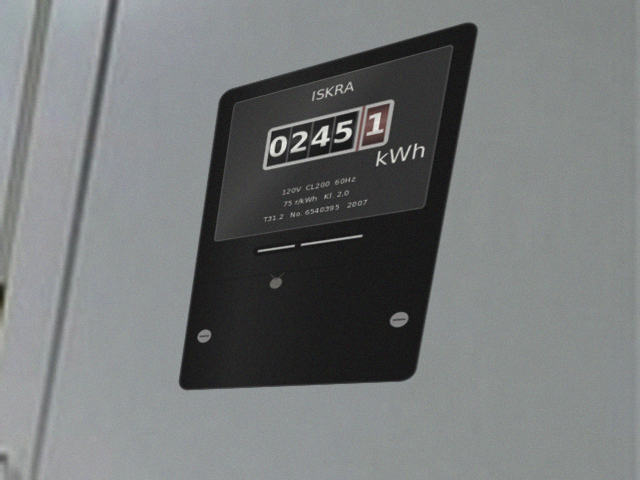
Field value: {"value": 245.1, "unit": "kWh"}
